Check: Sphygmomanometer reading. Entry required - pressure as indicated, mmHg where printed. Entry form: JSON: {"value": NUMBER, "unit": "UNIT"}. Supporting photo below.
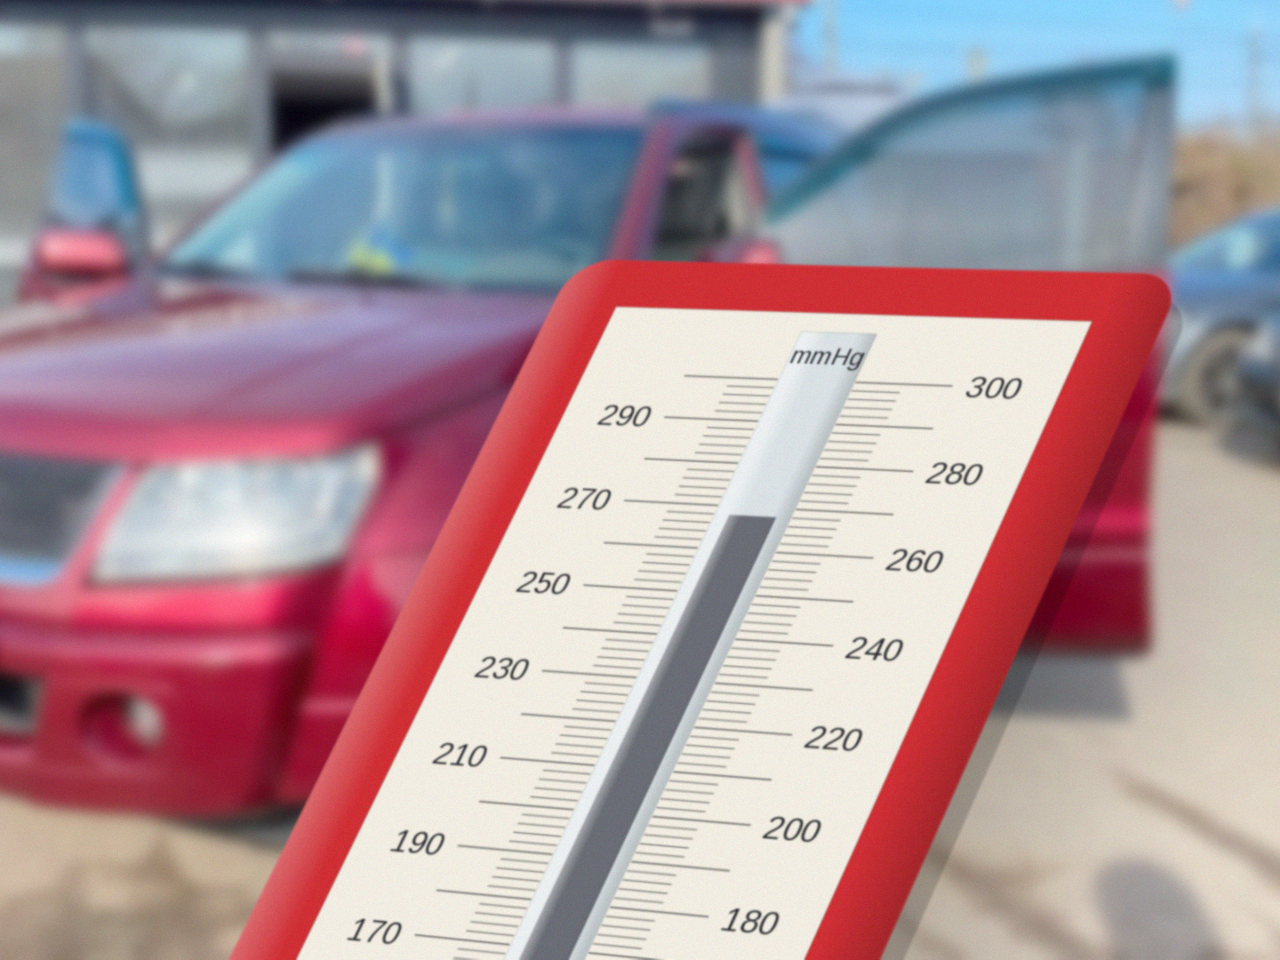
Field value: {"value": 268, "unit": "mmHg"}
